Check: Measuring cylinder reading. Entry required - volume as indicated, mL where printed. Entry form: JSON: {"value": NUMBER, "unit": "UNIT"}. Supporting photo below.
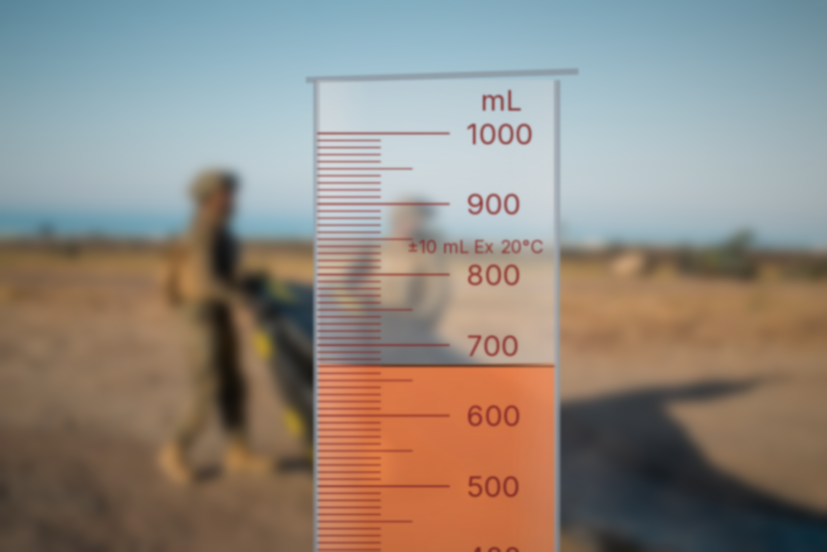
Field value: {"value": 670, "unit": "mL"}
